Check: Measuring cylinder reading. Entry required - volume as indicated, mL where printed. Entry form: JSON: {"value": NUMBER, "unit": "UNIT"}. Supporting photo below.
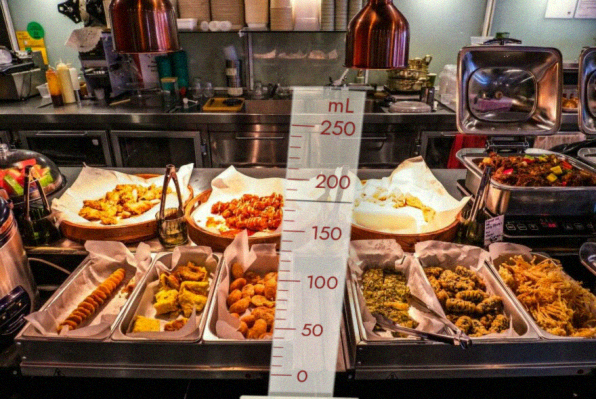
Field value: {"value": 180, "unit": "mL"}
